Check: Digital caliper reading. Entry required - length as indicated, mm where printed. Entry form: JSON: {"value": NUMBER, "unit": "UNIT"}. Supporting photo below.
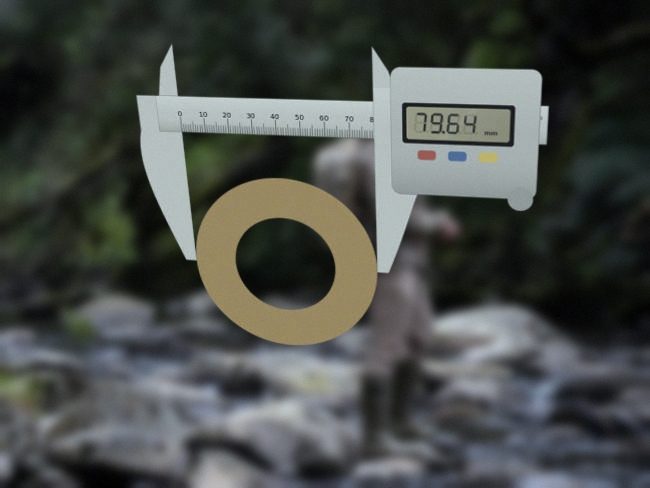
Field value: {"value": 79.64, "unit": "mm"}
